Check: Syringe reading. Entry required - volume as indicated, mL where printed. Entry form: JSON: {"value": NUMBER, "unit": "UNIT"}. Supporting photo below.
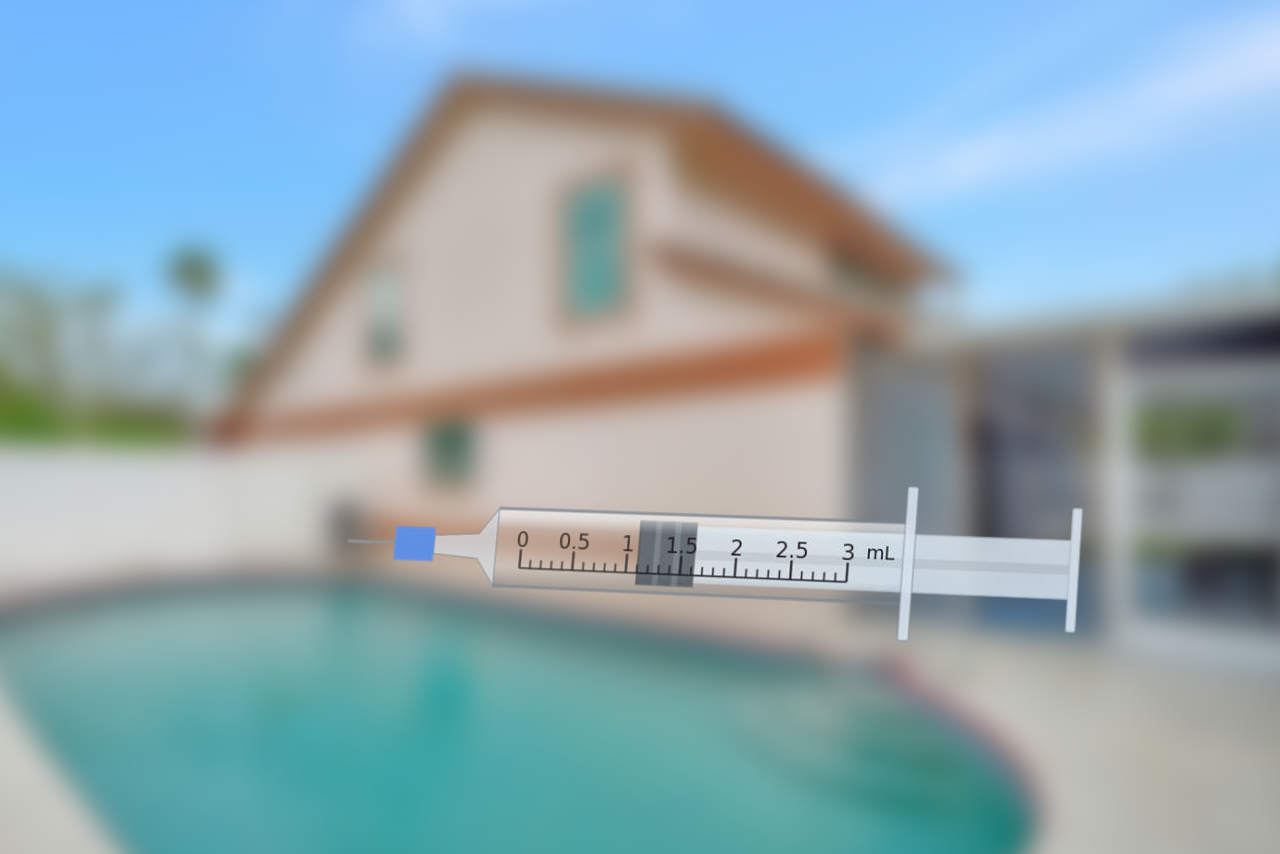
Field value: {"value": 1.1, "unit": "mL"}
